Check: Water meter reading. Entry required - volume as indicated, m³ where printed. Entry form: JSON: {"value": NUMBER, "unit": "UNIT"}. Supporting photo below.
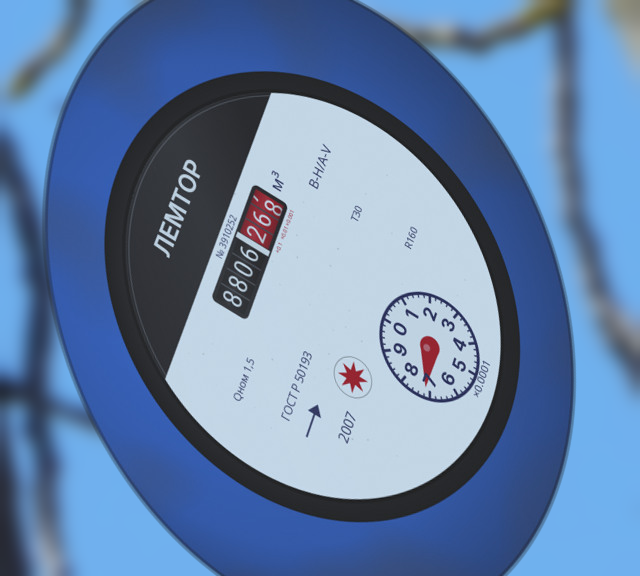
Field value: {"value": 8806.2677, "unit": "m³"}
